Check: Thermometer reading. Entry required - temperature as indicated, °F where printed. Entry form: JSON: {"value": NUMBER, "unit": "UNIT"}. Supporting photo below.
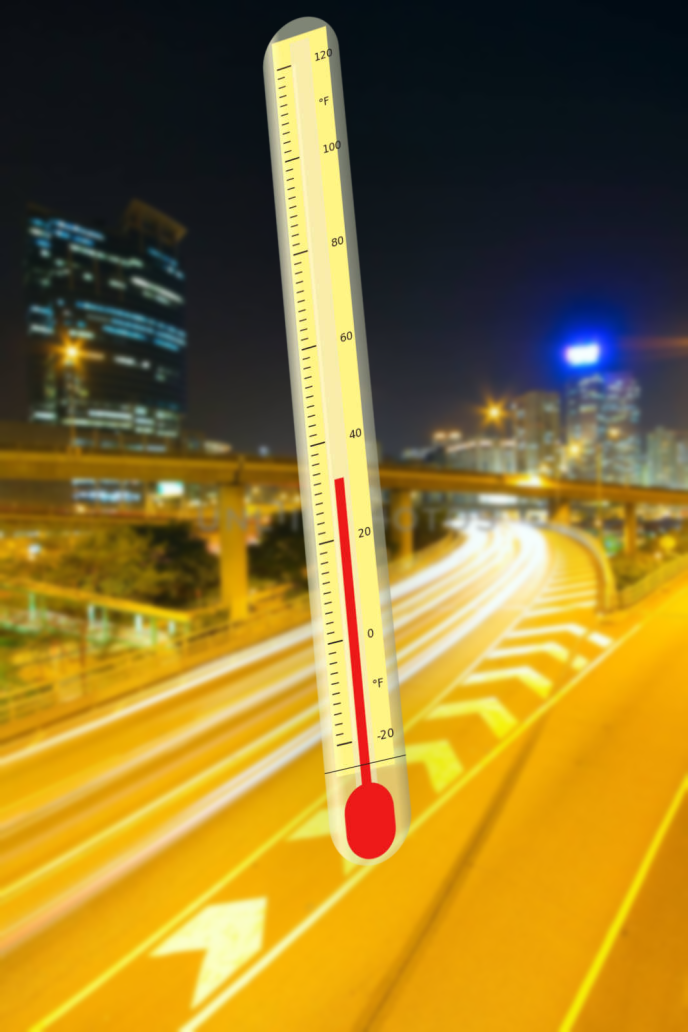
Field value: {"value": 32, "unit": "°F"}
